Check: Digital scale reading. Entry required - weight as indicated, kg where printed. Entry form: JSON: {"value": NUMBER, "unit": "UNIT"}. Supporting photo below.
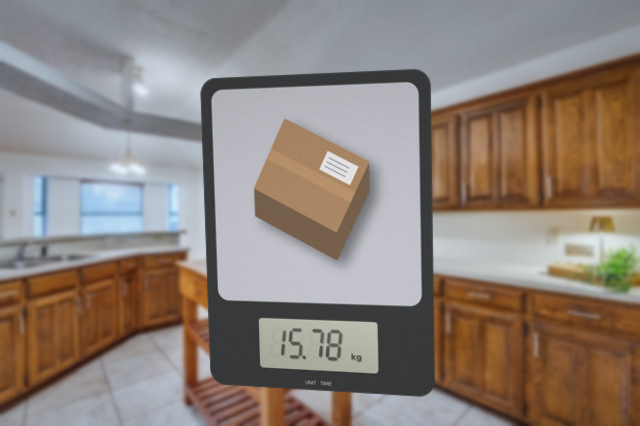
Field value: {"value": 15.78, "unit": "kg"}
